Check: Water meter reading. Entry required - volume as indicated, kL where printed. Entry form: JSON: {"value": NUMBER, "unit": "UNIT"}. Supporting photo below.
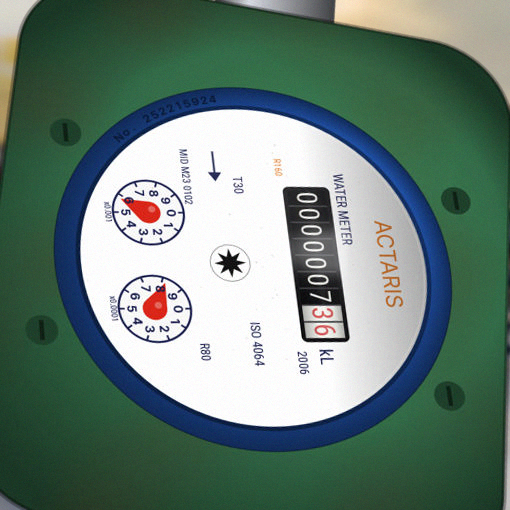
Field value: {"value": 7.3658, "unit": "kL"}
